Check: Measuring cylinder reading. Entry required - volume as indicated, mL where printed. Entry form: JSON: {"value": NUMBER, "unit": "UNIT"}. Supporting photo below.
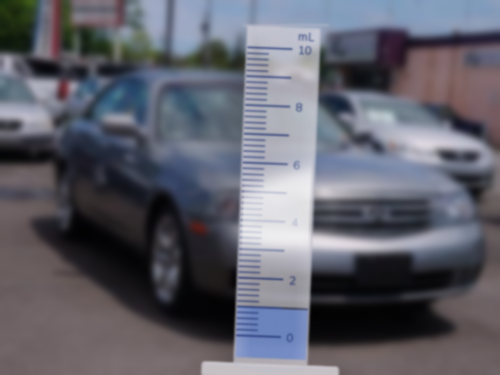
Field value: {"value": 1, "unit": "mL"}
